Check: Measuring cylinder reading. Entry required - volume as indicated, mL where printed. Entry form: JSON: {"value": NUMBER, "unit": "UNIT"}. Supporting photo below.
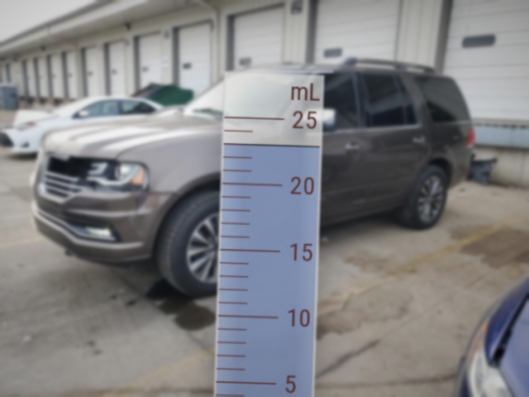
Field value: {"value": 23, "unit": "mL"}
